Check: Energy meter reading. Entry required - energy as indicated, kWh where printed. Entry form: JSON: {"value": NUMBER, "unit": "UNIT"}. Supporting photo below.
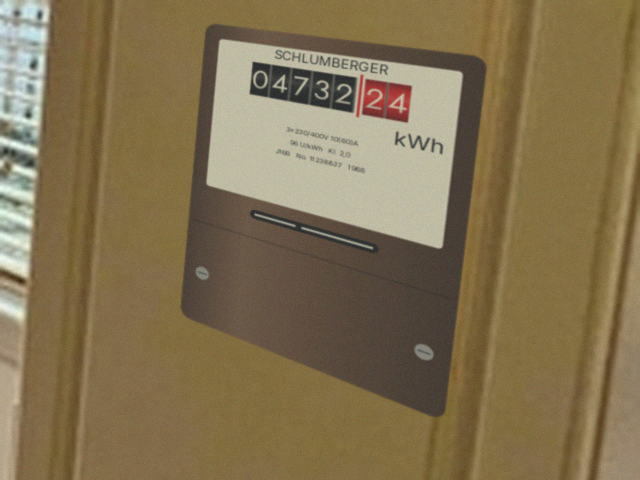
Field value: {"value": 4732.24, "unit": "kWh"}
